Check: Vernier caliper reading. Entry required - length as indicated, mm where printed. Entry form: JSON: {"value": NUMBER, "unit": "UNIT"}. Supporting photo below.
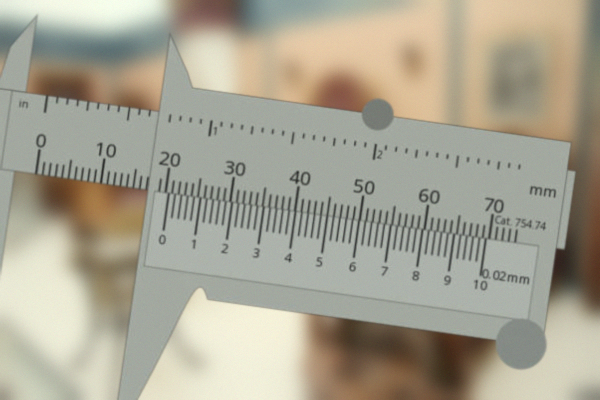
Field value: {"value": 20.5, "unit": "mm"}
